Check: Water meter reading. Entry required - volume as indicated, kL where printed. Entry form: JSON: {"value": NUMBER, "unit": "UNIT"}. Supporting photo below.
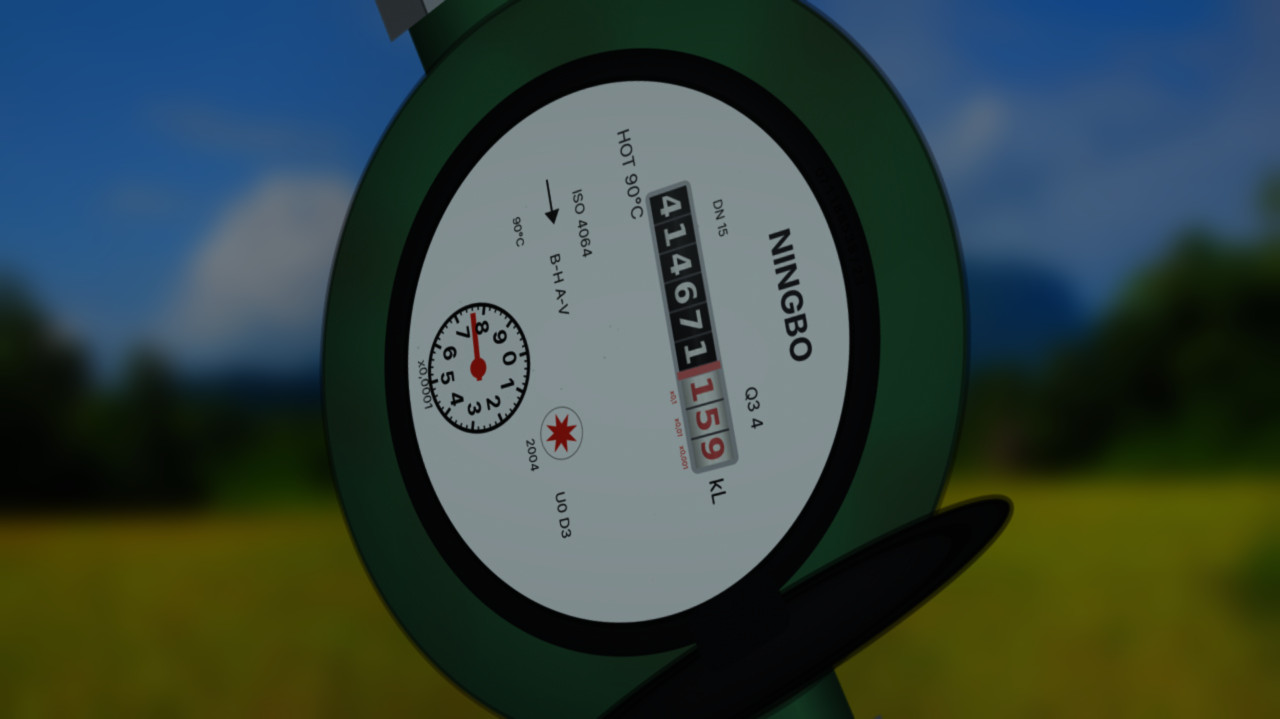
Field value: {"value": 414671.1597, "unit": "kL"}
